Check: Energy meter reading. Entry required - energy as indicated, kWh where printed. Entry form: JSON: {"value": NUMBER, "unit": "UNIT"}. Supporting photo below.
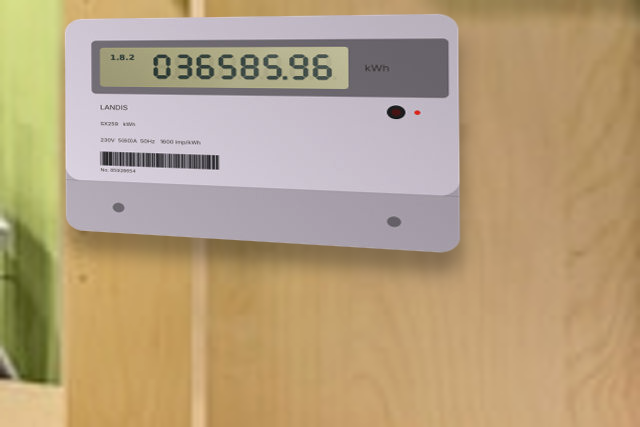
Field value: {"value": 36585.96, "unit": "kWh"}
